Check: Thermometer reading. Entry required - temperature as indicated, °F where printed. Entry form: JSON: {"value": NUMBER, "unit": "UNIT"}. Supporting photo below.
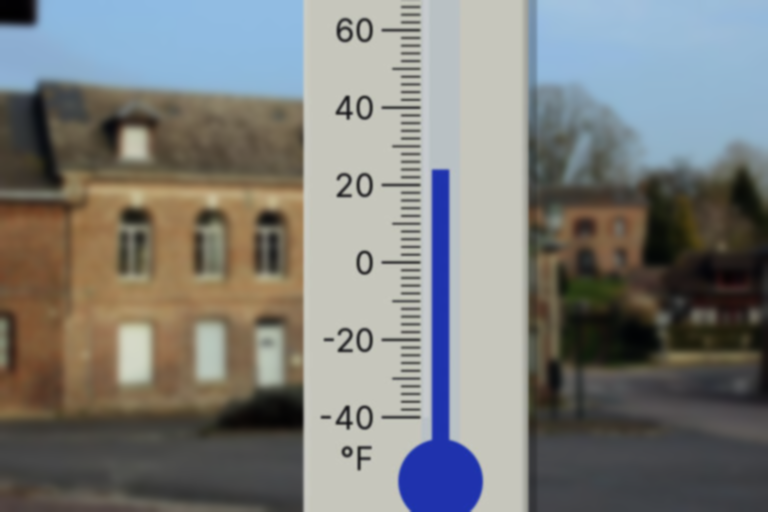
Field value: {"value": 24, "unit": "°F"}
